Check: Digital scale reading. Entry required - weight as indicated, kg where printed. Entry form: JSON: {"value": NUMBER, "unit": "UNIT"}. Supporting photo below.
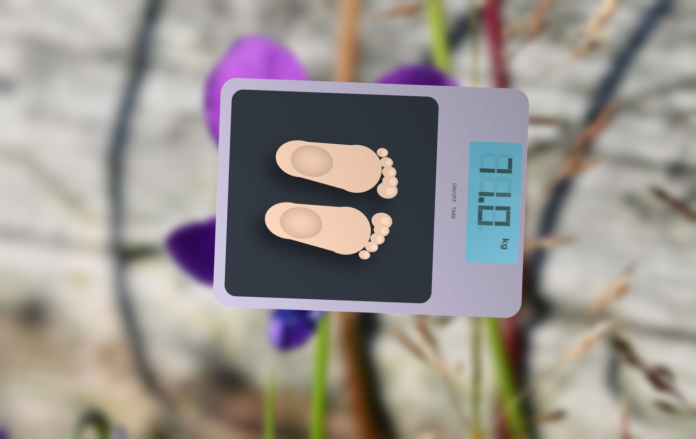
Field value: {"value": 71.0, "unit": "kg"}
